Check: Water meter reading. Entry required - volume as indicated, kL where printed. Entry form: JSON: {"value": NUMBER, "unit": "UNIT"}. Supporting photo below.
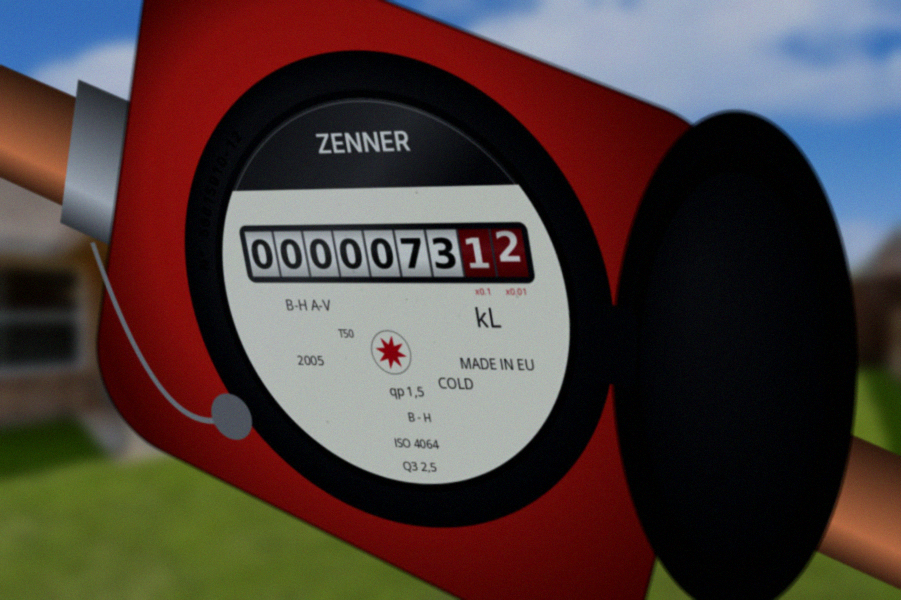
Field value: {"value": 73.12, "unit": "kL"}
